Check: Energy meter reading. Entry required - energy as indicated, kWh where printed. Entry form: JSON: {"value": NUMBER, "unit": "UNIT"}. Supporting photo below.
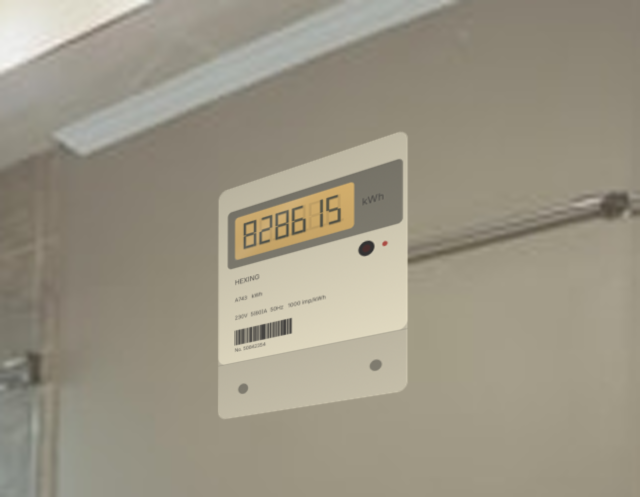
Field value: {"value": 828615, "unit": "kWh"}
